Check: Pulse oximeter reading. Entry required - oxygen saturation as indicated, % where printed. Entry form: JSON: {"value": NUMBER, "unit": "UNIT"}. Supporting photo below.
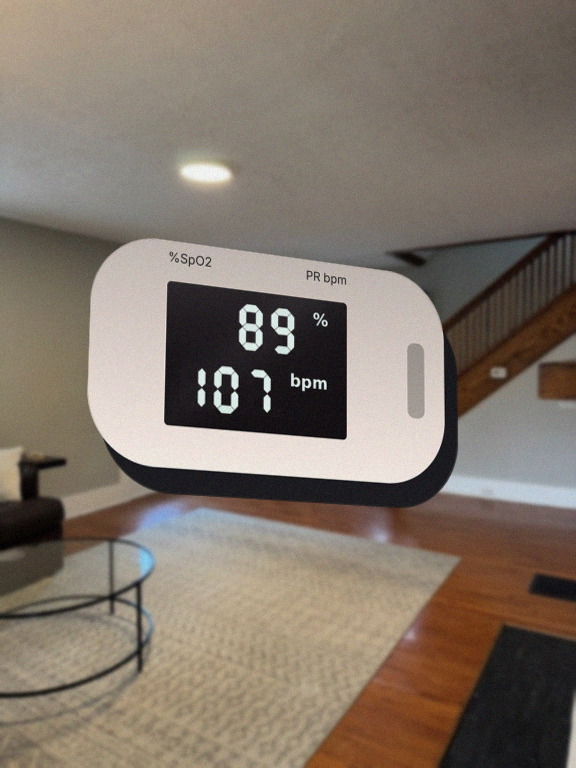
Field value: {"value": 89, "unit": "%"}
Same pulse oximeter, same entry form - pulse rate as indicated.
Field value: {"value": 107, "unit": "bpm"}
